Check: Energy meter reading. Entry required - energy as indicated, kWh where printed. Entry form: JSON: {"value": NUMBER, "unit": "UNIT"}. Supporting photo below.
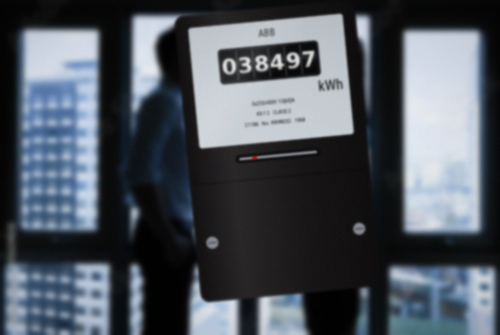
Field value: {"value": 38497, "unit": "kWh"}
